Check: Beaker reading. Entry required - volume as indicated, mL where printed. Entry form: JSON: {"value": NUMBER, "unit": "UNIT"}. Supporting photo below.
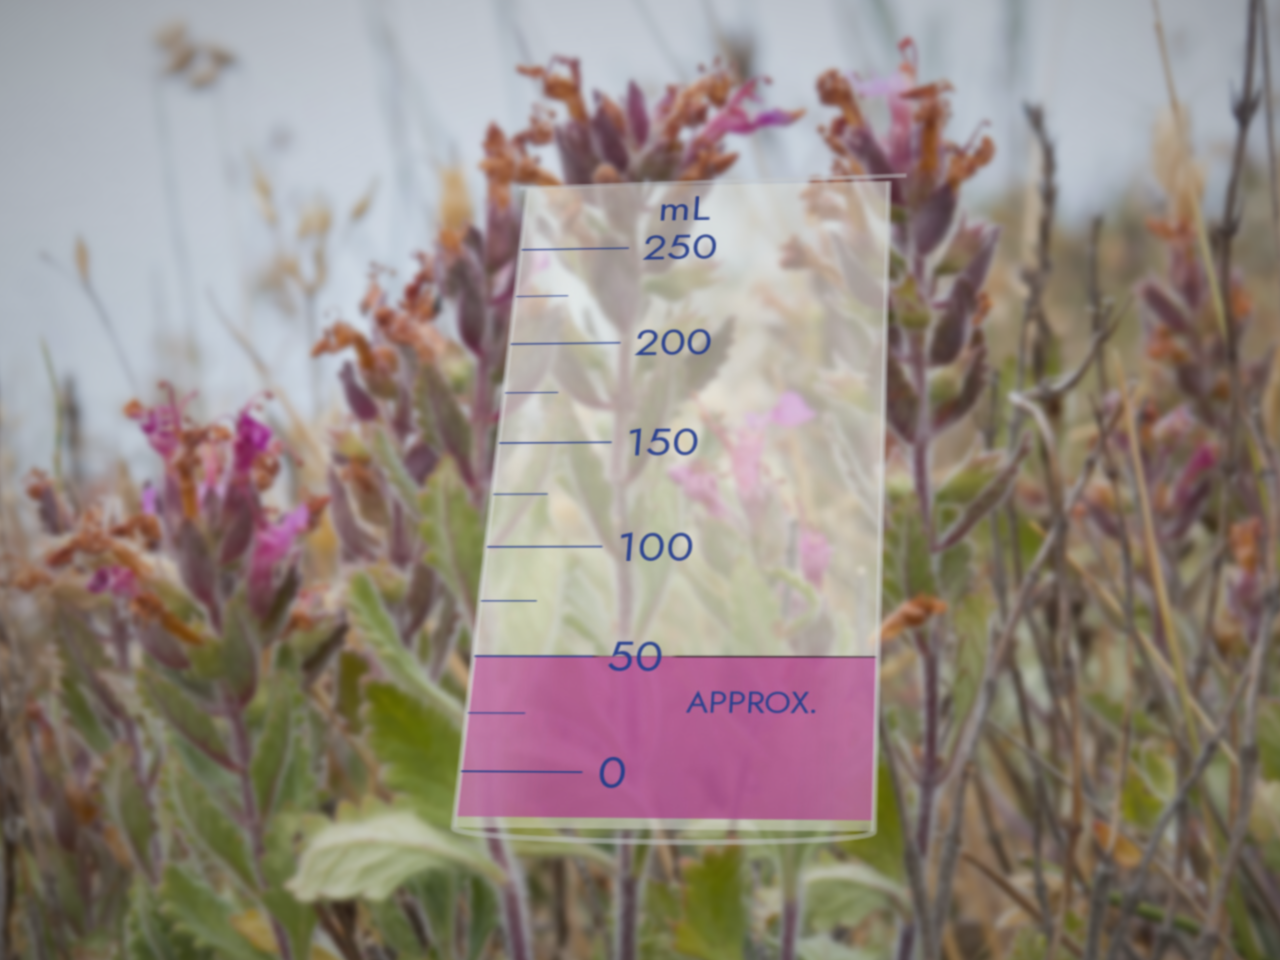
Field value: {"value": 50, "unit": "mL"}
